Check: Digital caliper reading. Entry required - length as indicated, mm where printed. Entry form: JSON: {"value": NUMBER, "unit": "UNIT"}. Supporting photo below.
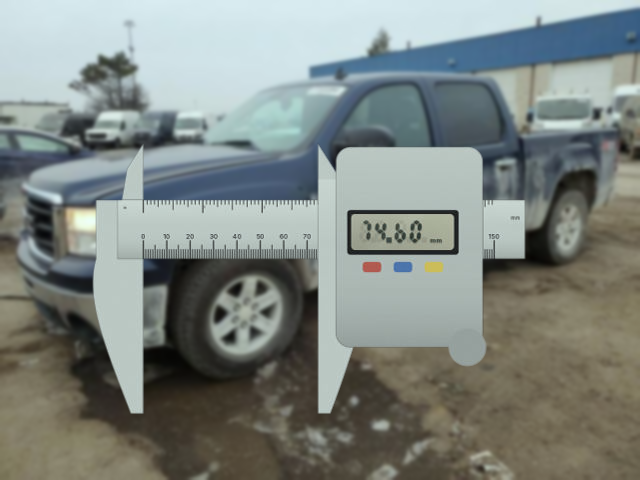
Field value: {"value": 74.60, "unit": "mm"}
